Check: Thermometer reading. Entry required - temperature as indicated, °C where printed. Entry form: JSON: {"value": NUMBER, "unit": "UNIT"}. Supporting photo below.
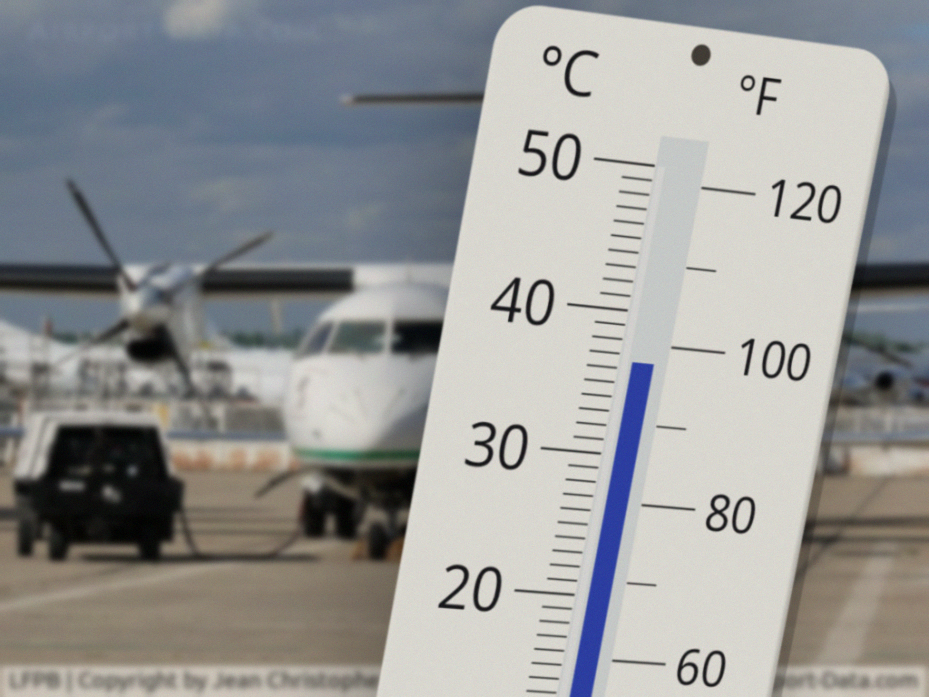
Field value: {"value": 36.5, "unit": "°C"}
